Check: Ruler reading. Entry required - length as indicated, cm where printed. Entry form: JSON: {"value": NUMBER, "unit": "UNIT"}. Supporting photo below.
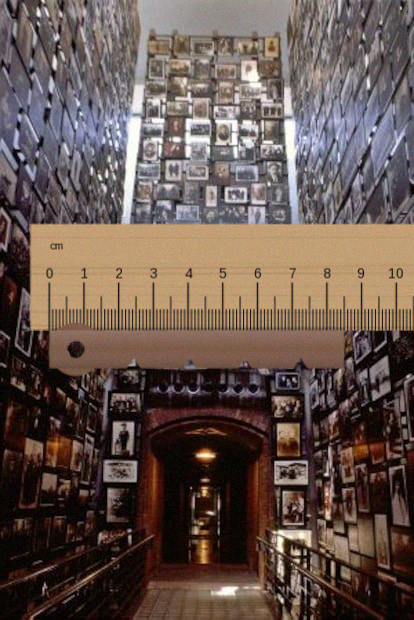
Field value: {"value": 8.5, "unit": "cm"}
